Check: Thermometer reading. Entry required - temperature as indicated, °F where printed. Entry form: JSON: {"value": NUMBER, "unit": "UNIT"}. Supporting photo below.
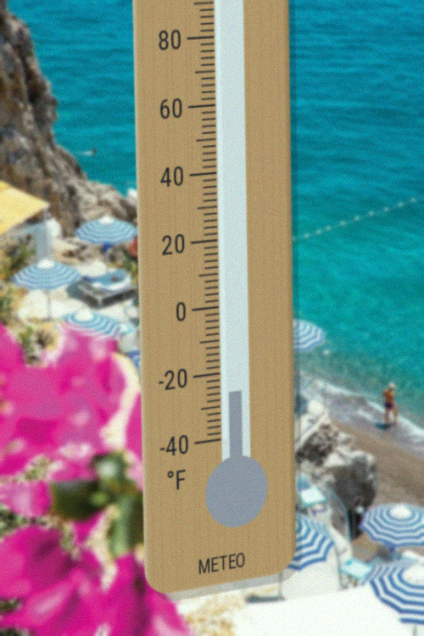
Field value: {"value": -26, "unit": "°F"}
